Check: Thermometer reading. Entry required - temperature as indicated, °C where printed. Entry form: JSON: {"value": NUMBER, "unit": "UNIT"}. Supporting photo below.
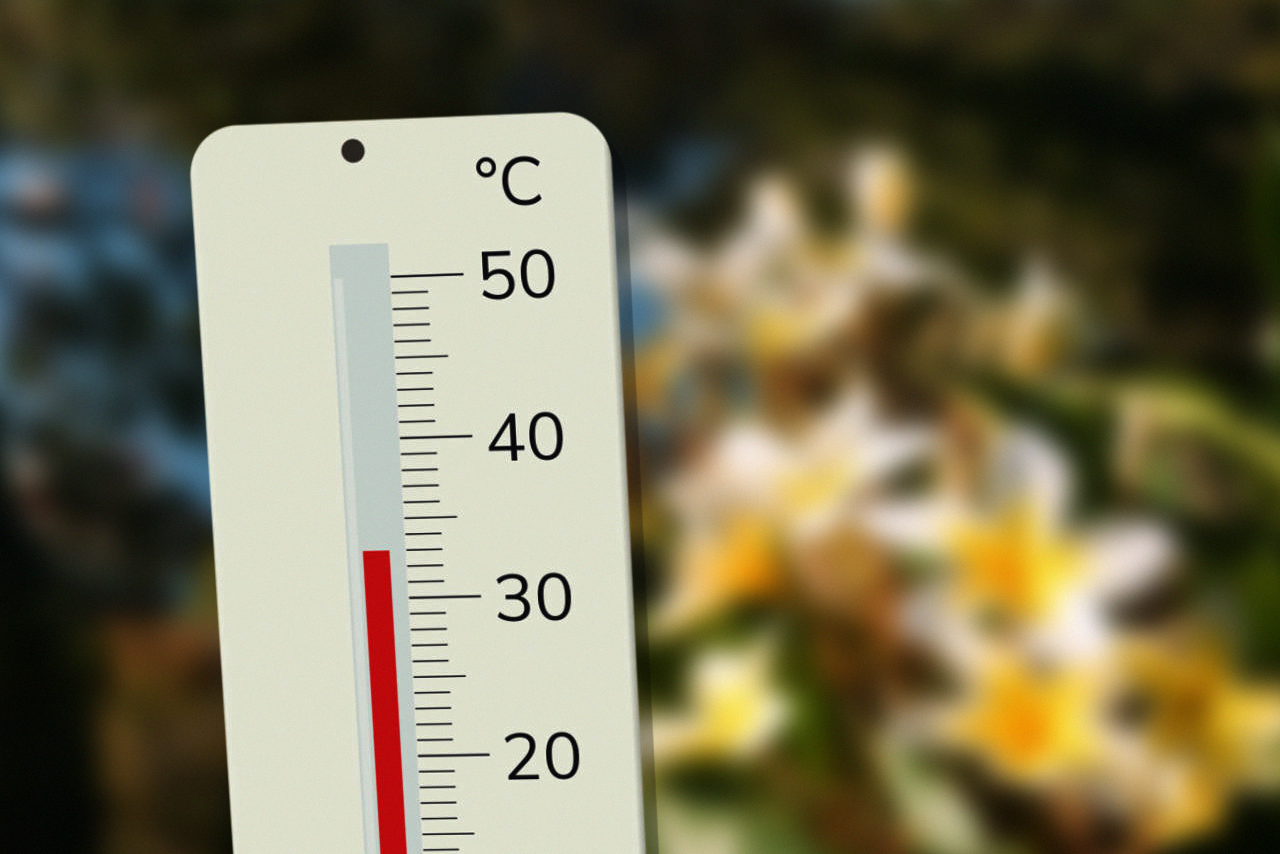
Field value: {"value": 33, "unit": "°C"}
